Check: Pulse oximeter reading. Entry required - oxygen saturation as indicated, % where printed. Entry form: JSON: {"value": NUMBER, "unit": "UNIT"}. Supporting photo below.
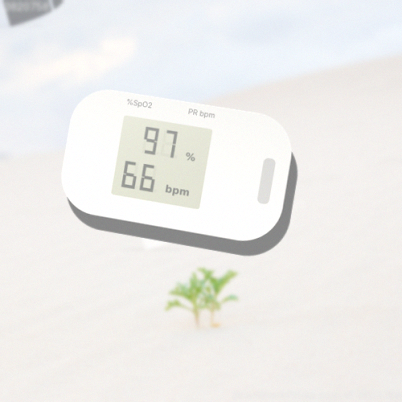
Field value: {"value": 97, "unit": "%"}
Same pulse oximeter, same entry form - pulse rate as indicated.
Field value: {"value": 66, "unit": "bpm"}
